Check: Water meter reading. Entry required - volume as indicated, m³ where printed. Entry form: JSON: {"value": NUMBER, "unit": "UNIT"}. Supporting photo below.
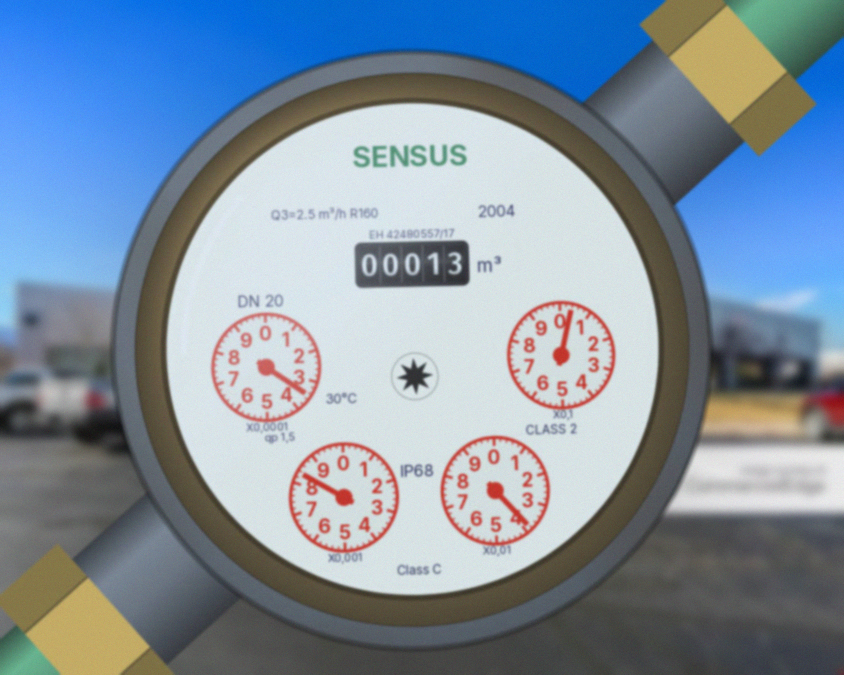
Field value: {"value": 13.0383, "unit": "m³"}
